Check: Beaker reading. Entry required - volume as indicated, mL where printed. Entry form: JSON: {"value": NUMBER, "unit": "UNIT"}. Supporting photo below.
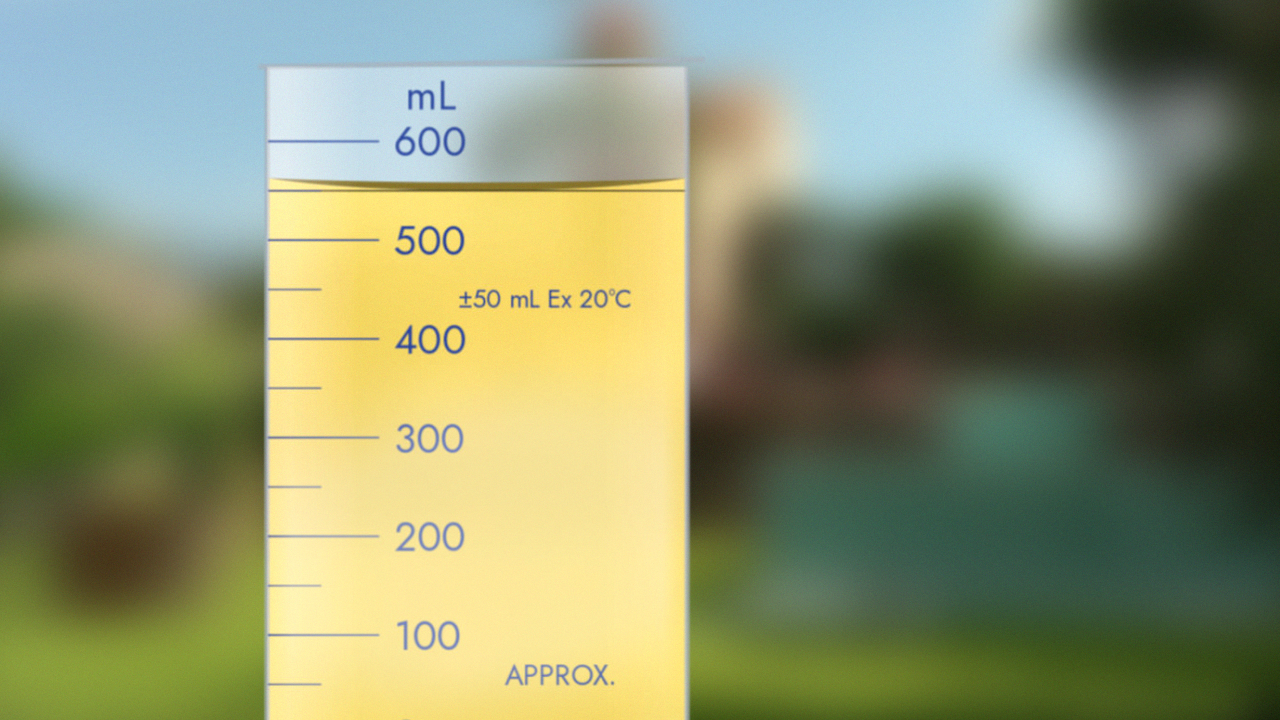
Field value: {"value": 550, "unit": "mL"}
